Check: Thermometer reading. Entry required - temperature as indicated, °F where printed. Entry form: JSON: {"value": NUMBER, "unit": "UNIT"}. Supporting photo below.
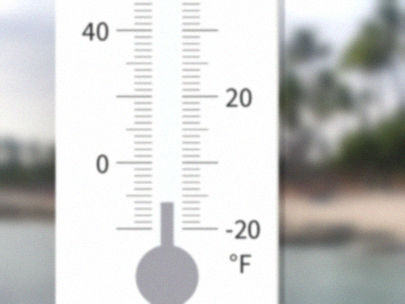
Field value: {"value": -12, "unit": "°F"}
